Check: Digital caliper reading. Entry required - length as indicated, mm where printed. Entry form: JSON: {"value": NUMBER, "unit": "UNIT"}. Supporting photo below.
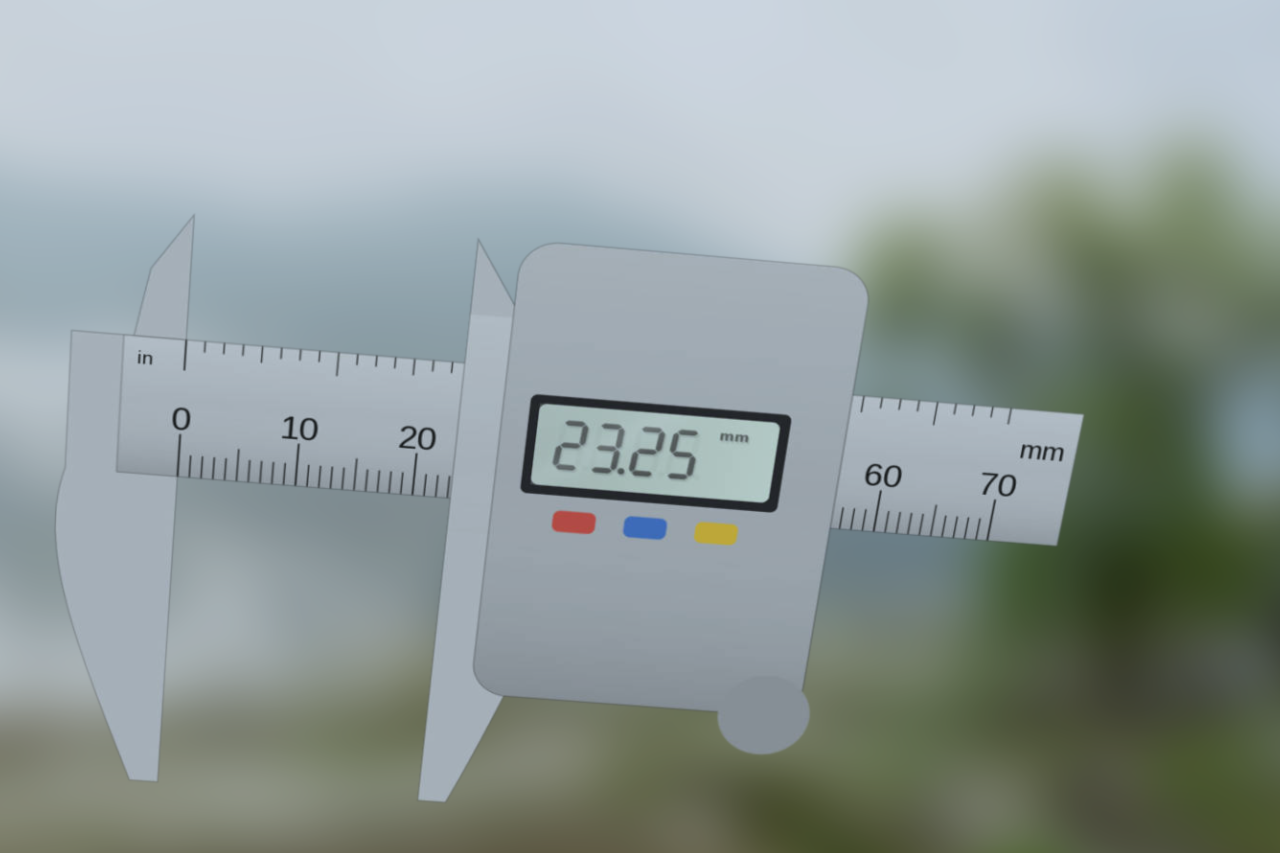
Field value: {"value": 23.25, "unit": "mm"}
